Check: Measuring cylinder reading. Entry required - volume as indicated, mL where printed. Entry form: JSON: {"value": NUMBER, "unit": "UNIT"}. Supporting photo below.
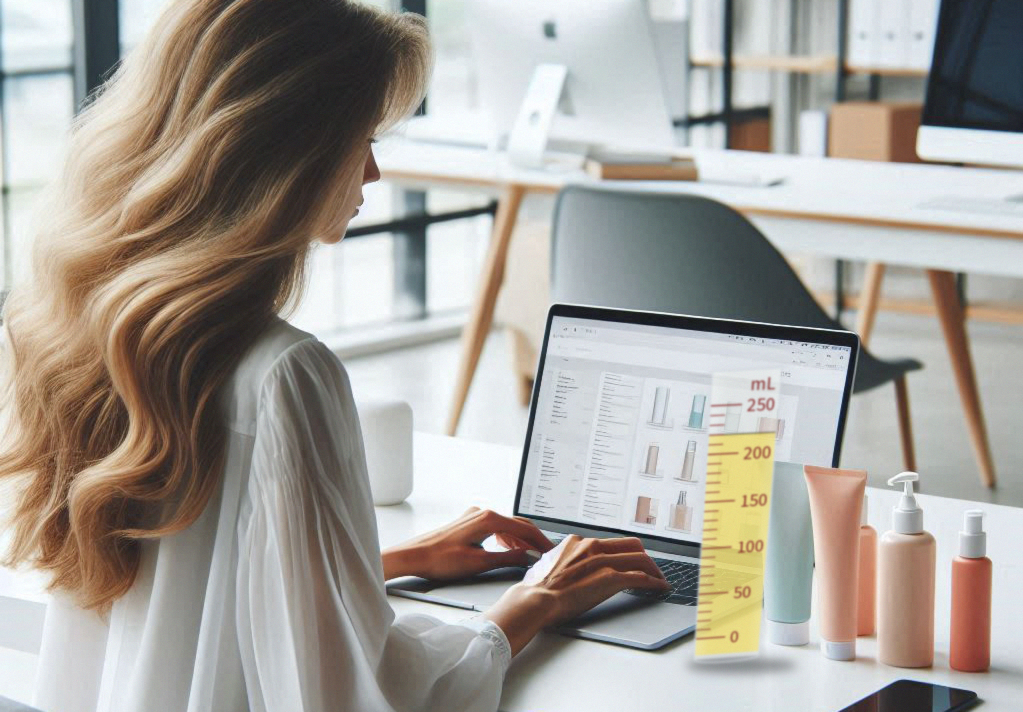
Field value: {"value": 220, "unit": "mL"}
